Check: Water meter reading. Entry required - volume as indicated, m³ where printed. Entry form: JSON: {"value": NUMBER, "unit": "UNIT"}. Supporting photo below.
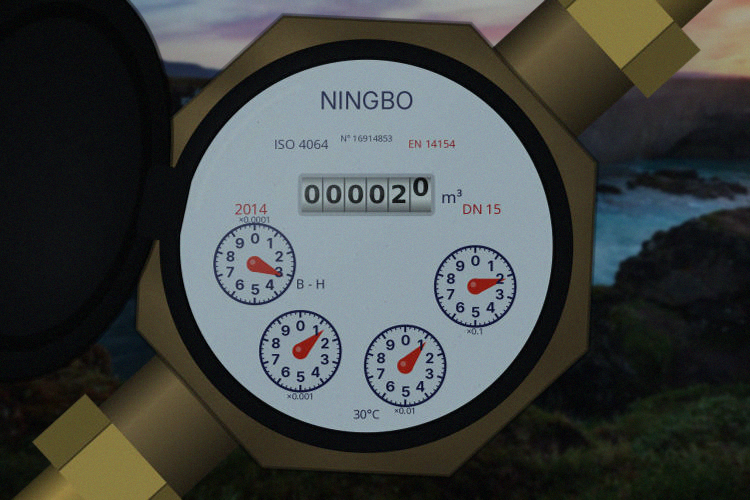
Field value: {"value": 20.2113, "unit": "m³"}
